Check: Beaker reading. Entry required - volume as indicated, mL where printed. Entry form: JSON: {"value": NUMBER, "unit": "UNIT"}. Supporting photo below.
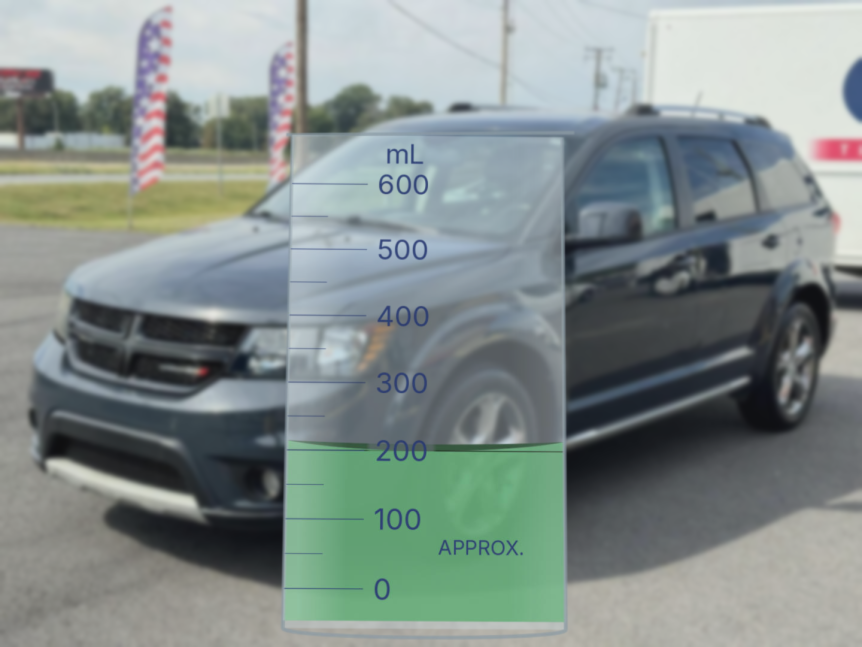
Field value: {"value": 200, "unit": "mL"}
